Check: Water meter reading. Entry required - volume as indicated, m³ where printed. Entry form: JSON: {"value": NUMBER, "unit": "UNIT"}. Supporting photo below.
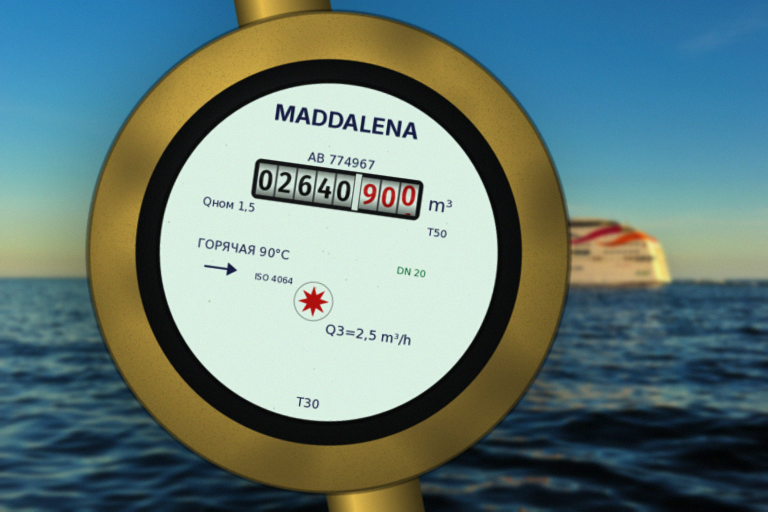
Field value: {"value": 2640.900, "unit": "m³"}
